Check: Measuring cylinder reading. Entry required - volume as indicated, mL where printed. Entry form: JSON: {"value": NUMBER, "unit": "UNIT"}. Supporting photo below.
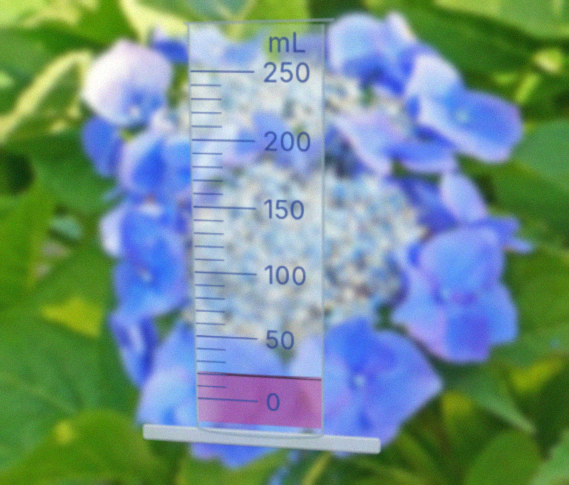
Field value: {"value": 20, "unit": "mL"}
